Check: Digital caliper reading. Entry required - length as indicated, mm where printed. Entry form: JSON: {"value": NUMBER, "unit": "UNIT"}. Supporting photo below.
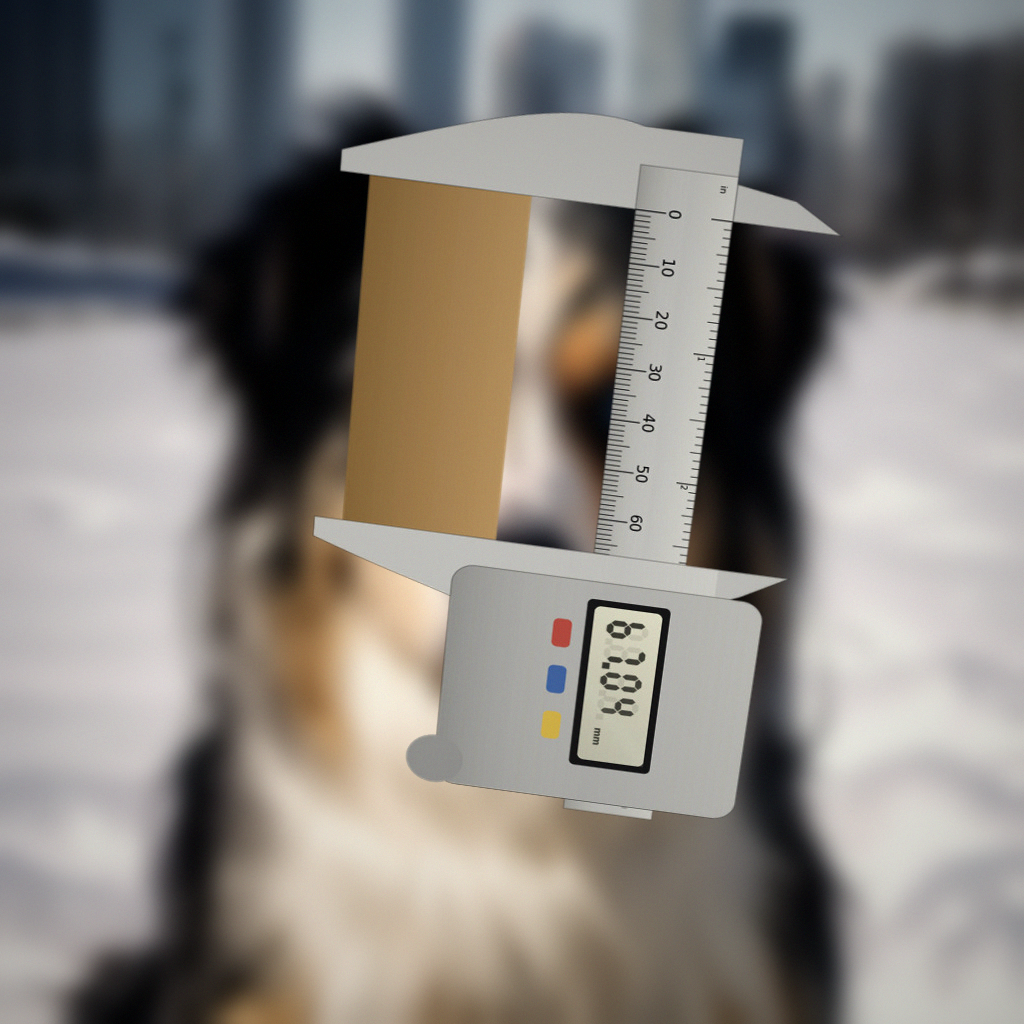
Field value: {"value": 67.04, "unit": "mm"}
